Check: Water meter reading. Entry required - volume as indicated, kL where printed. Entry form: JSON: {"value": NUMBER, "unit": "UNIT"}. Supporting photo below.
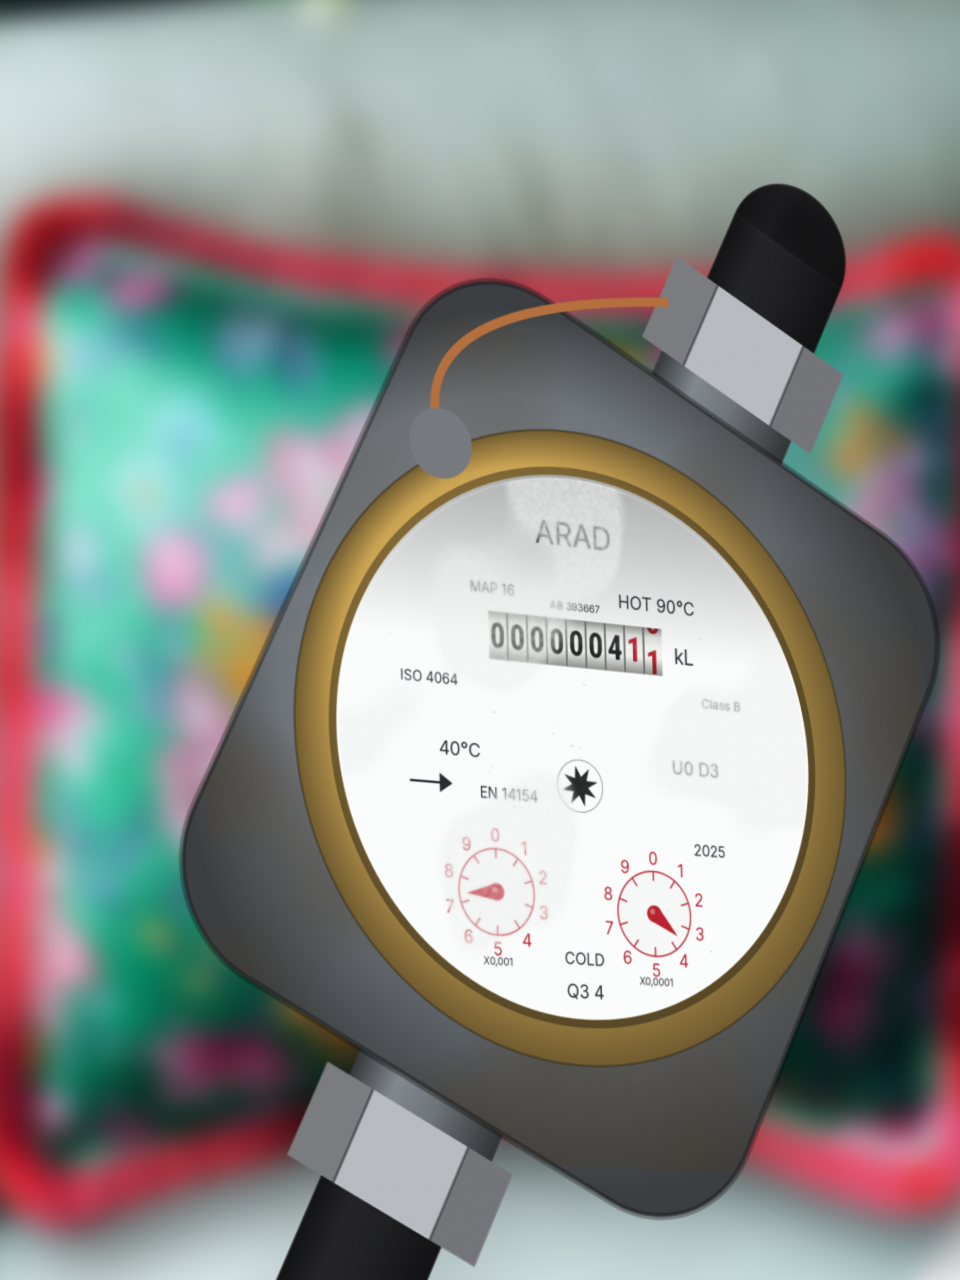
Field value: {"value": 4.1073, "unit": "kL"}
